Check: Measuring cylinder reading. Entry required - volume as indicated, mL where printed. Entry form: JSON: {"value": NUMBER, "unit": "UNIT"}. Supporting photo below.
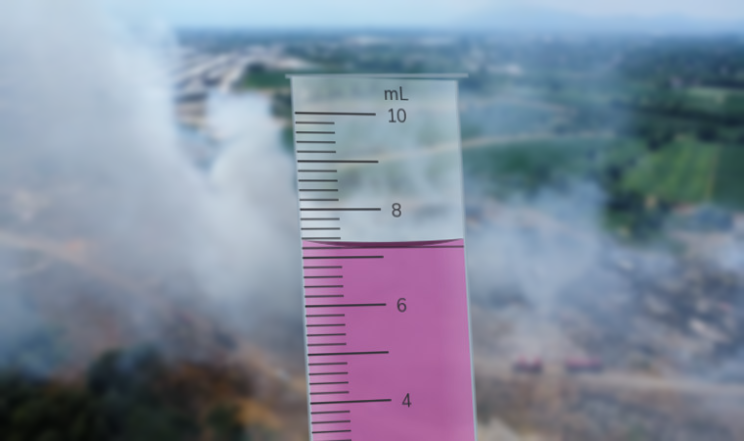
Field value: {"value": 7.2, "unit": "mL"}
